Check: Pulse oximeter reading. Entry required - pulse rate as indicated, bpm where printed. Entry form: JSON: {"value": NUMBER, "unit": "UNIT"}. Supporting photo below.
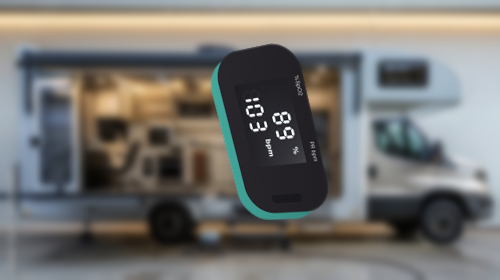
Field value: {"value": 103, "unit": "bpm"}
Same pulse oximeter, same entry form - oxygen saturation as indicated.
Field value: {"value": 89, "unit": "%"}
